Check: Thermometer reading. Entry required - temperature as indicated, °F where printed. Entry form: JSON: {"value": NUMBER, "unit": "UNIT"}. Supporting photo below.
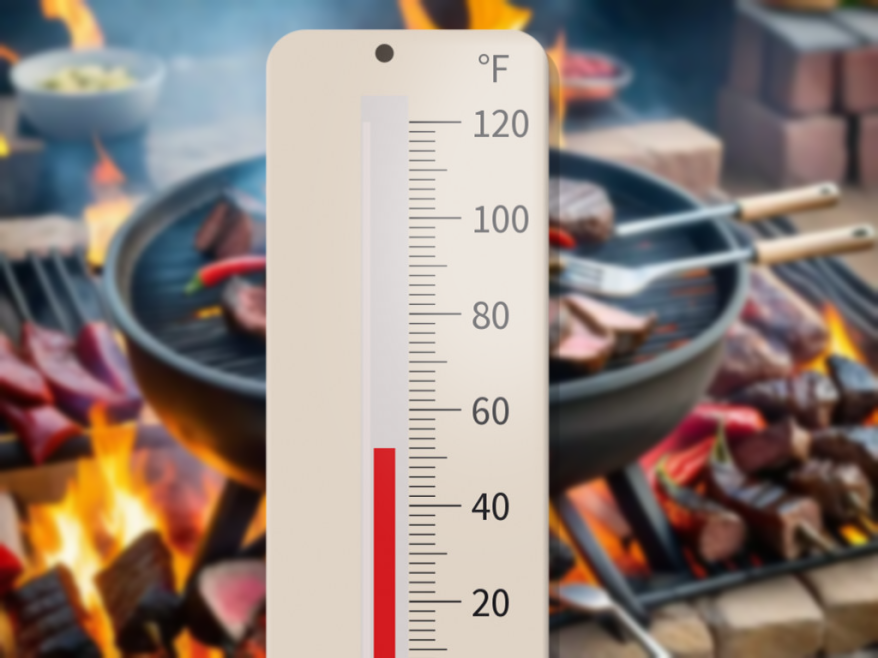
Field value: {"value": 52, "unit": "°F"}
